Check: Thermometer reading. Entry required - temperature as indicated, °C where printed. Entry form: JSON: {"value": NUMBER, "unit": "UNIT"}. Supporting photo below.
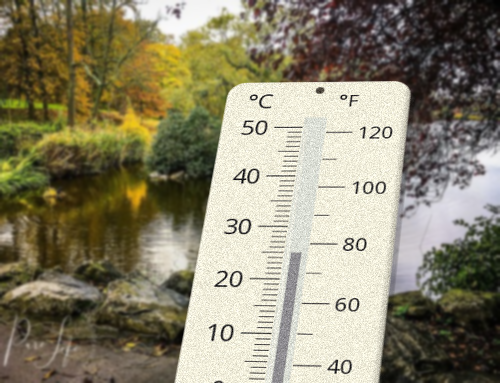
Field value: {"value": 25, "unit": "°C"}
